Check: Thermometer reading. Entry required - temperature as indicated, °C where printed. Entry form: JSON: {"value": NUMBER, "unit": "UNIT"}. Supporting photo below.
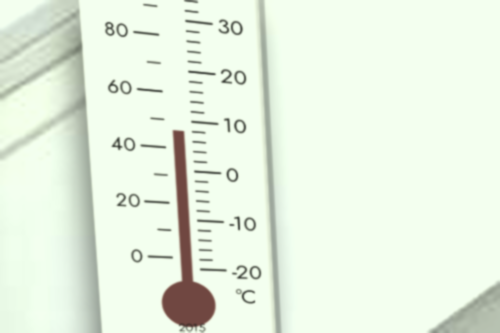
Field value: {"value": 8, "unit": "°C"}
